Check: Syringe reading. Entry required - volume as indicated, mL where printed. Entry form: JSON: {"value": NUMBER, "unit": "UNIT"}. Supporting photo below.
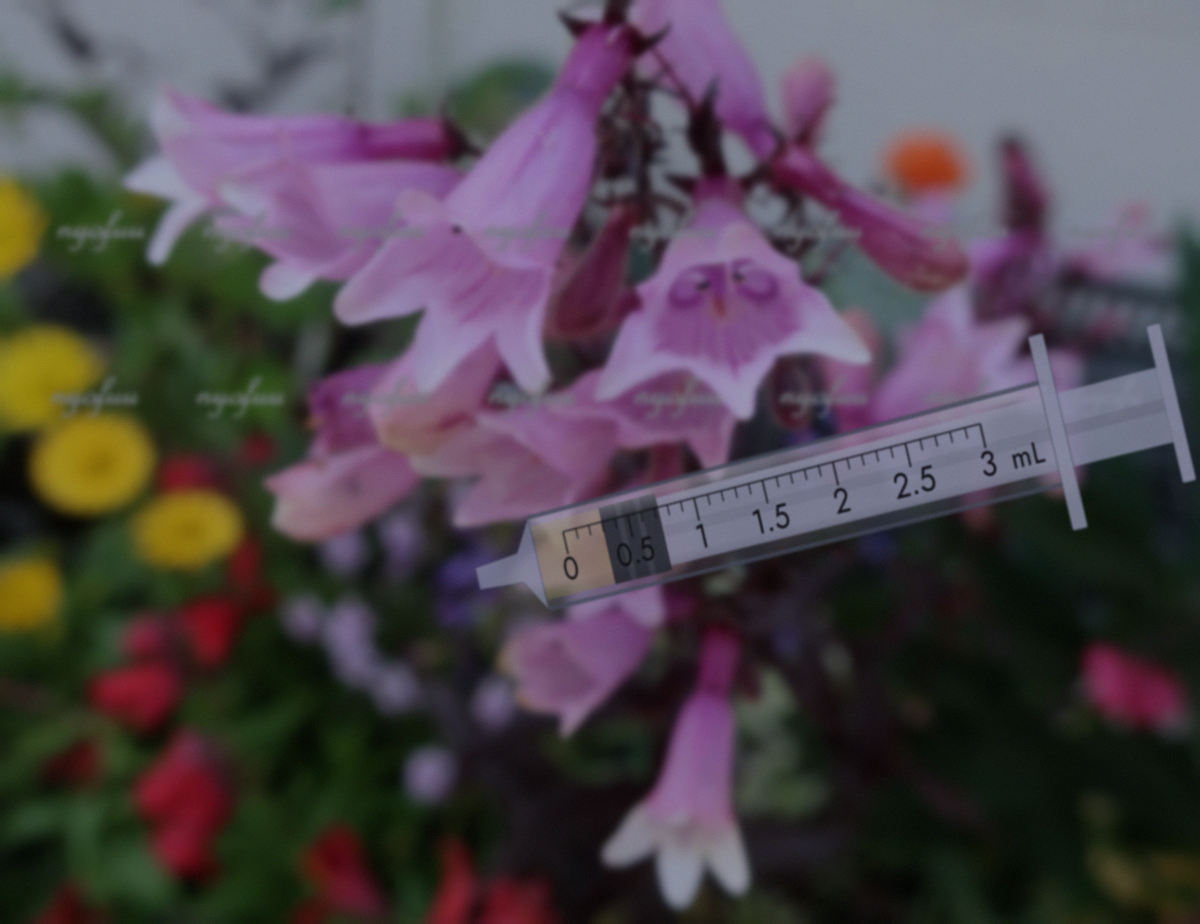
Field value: {"value": 0.3, "unit": "mL"}
